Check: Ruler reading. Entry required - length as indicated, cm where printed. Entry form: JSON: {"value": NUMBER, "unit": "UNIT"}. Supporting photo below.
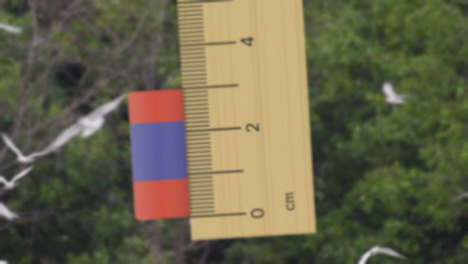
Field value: {"value": 3, "unit": "cm"}
